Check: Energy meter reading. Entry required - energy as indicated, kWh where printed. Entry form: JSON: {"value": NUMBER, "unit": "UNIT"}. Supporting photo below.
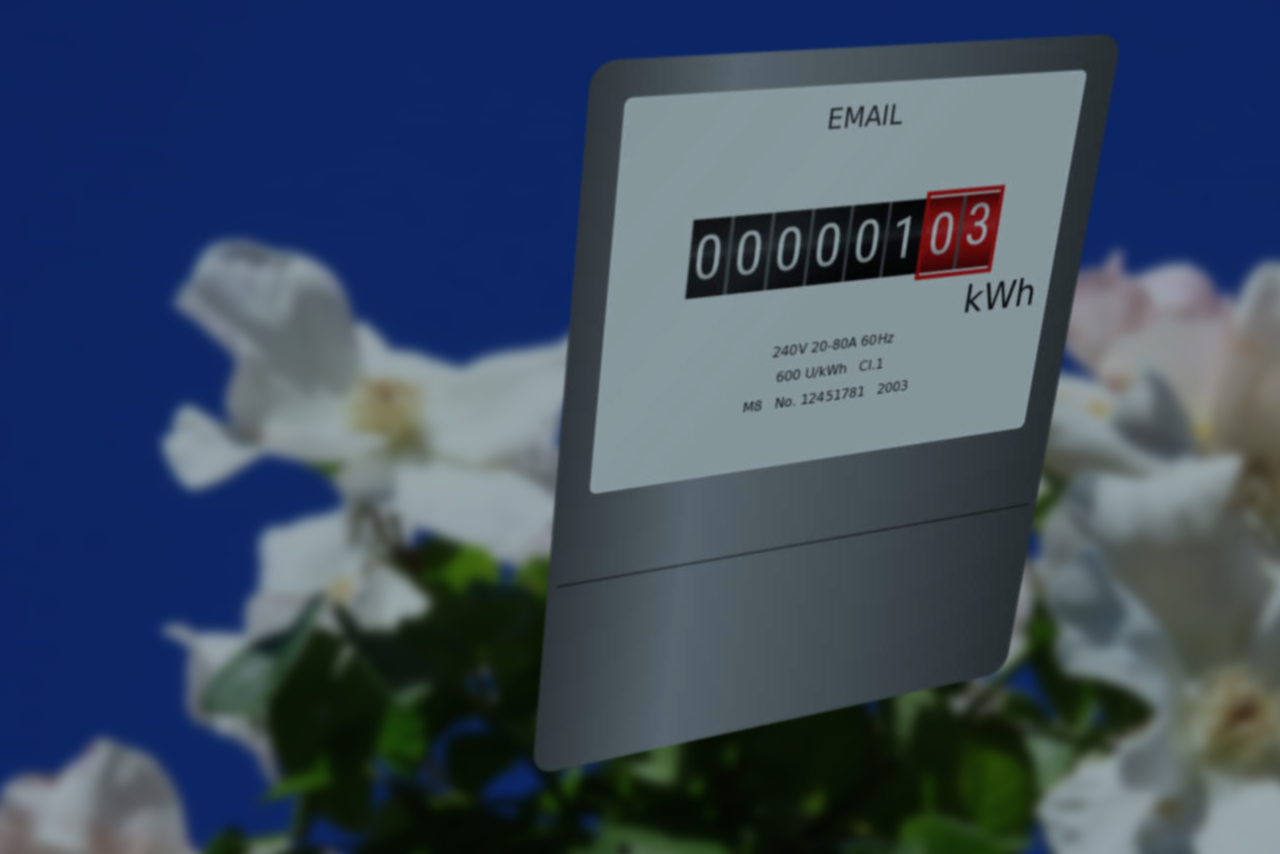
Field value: {"value": 1.03, "unit": "kWh"}
